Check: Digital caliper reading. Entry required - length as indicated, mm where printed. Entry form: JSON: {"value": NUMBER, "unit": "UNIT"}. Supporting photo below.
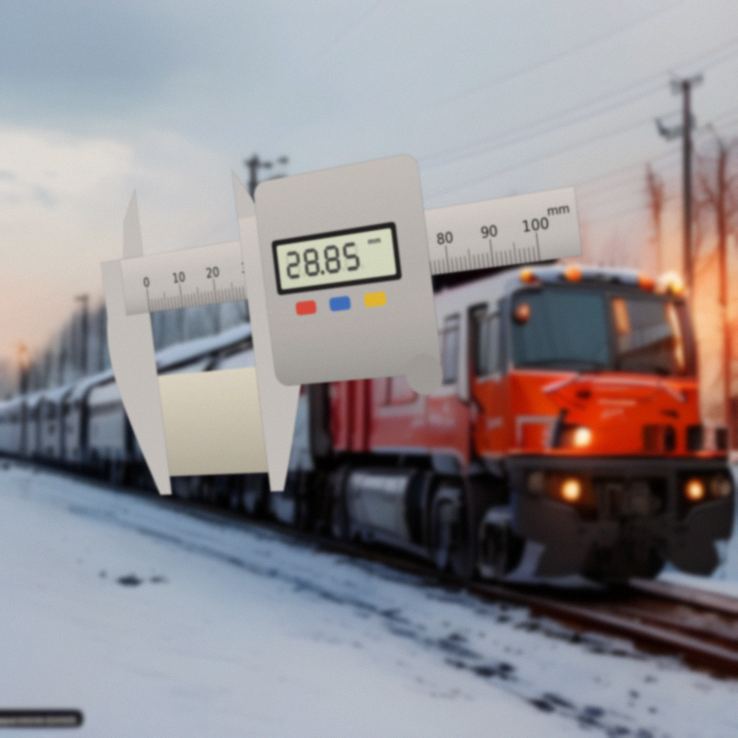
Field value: {"value": 28.85, "unit": "mm"}
